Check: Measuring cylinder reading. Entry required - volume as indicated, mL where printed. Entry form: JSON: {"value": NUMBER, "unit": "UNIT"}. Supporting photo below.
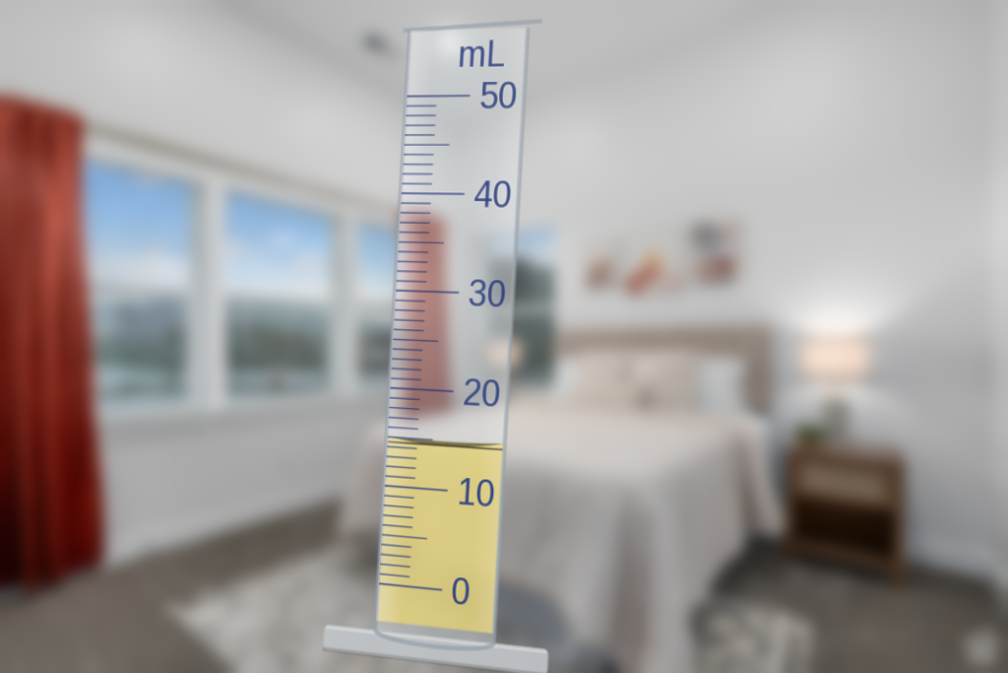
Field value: {"value": 14.5, "unit": "mL"}
